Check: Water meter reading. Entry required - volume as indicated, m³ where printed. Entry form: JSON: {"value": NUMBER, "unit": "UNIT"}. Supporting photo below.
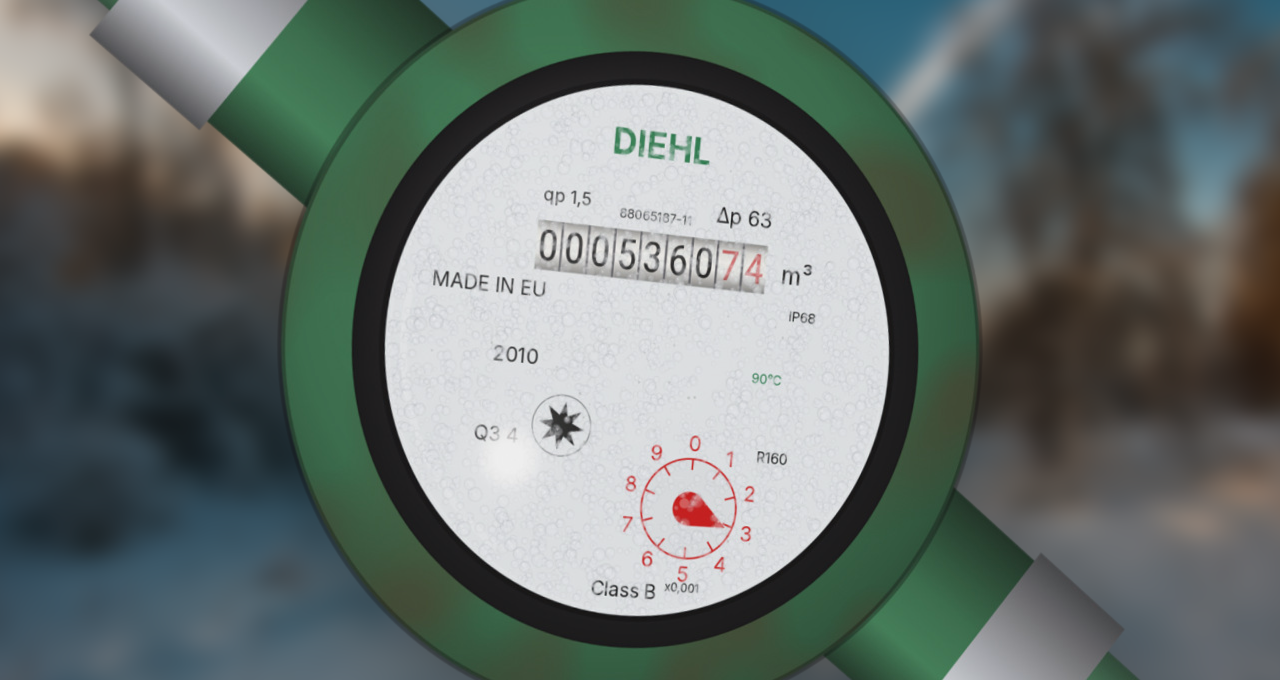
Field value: {"value": 5360.743, "unit": "m³"}
